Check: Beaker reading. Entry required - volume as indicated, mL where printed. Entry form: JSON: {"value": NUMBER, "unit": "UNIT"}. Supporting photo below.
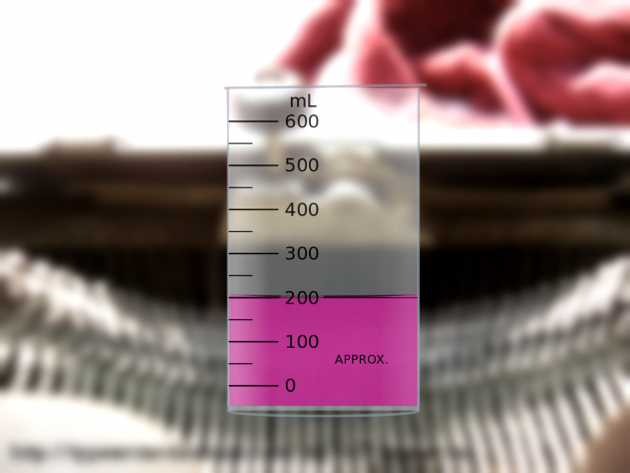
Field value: {"value": 200, "unit": "mL"}
